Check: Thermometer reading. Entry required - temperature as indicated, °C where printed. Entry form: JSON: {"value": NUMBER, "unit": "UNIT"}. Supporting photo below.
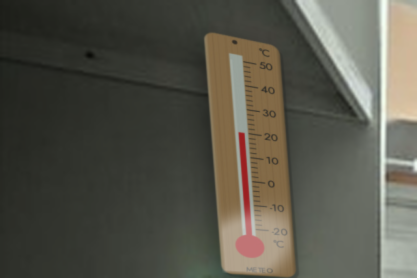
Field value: {"value": 20, "unit": "°C"}
